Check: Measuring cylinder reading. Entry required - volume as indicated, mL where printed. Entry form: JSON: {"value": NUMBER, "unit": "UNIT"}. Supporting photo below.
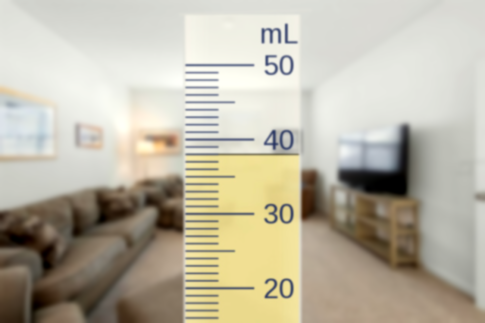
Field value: {"value": 38, "unit": "mL"}
